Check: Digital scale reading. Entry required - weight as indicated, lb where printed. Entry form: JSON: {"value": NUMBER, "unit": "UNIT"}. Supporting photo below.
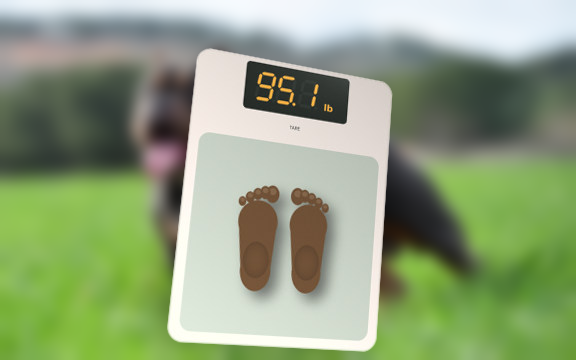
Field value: {"value": 95.1, "unit": "lb"}
